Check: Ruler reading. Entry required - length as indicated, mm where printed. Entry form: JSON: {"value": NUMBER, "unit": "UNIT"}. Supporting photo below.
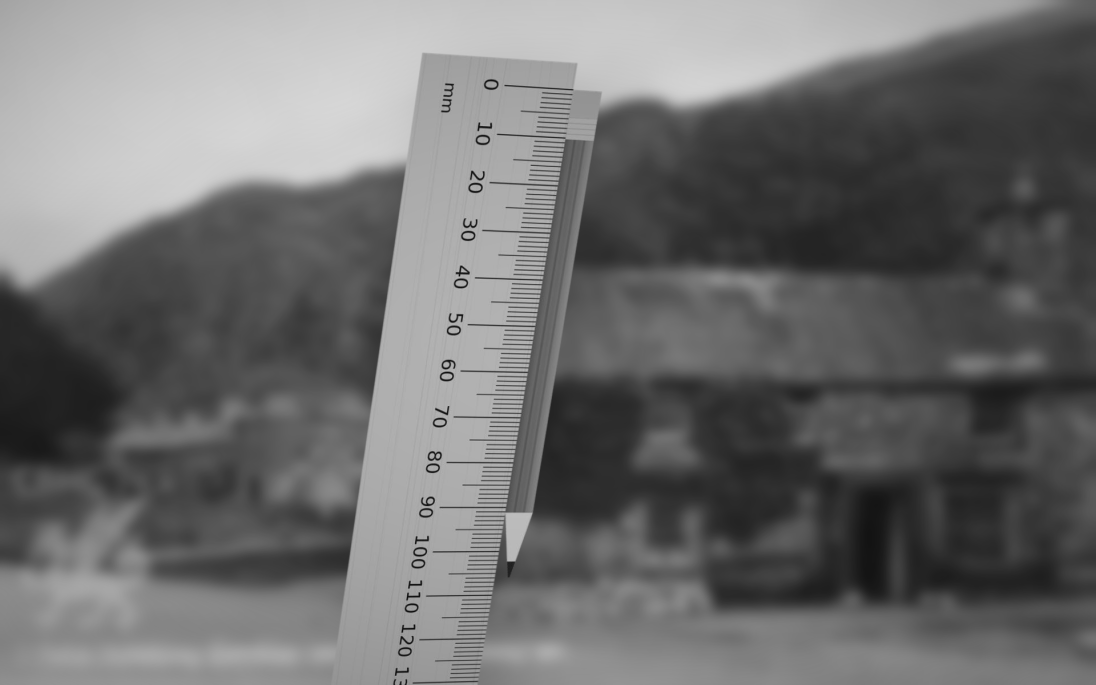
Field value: {"value": 106, "unit": "mm"}
